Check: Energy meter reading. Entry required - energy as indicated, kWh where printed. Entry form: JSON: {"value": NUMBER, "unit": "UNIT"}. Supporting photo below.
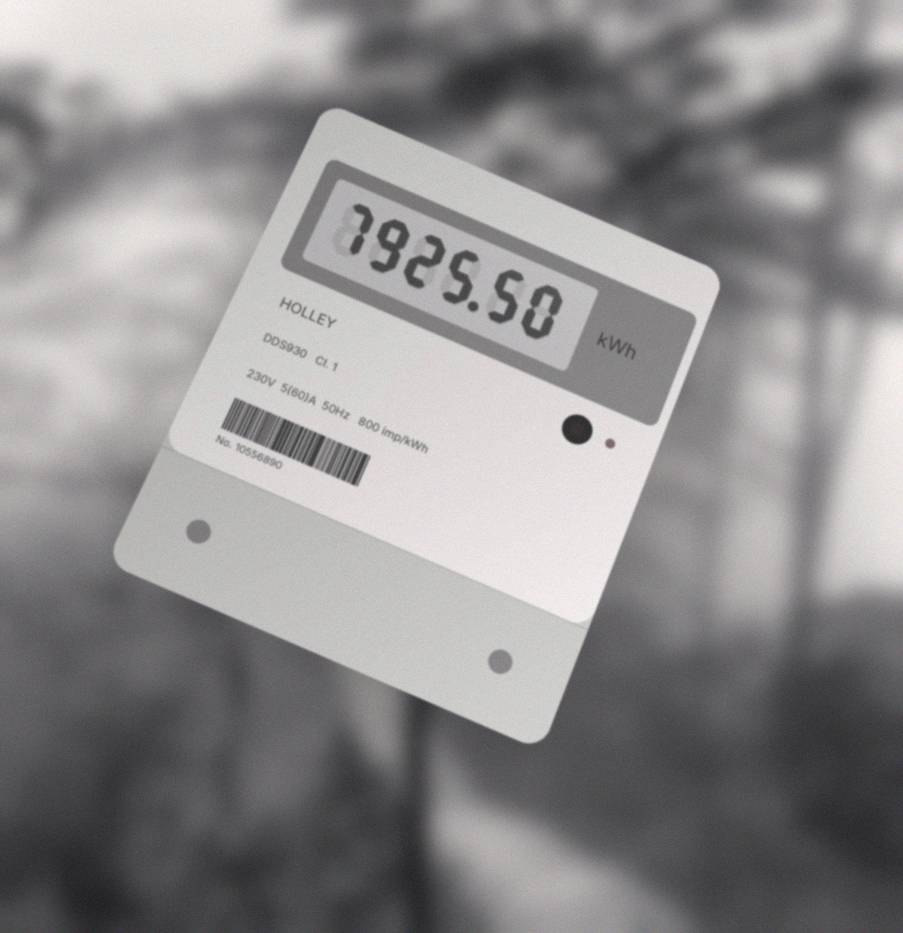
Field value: {"value": 7925.50, "unit": "kWh"}
